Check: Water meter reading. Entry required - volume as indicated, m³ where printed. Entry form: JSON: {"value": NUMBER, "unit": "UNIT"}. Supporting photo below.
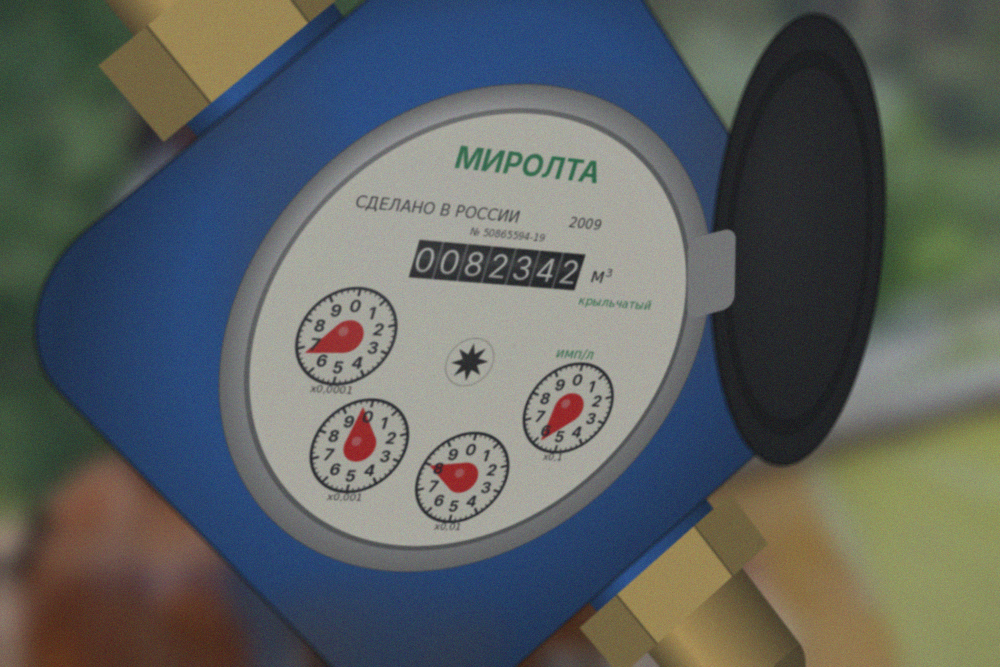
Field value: {"value": 82342.5796, "unit": "m³"}
